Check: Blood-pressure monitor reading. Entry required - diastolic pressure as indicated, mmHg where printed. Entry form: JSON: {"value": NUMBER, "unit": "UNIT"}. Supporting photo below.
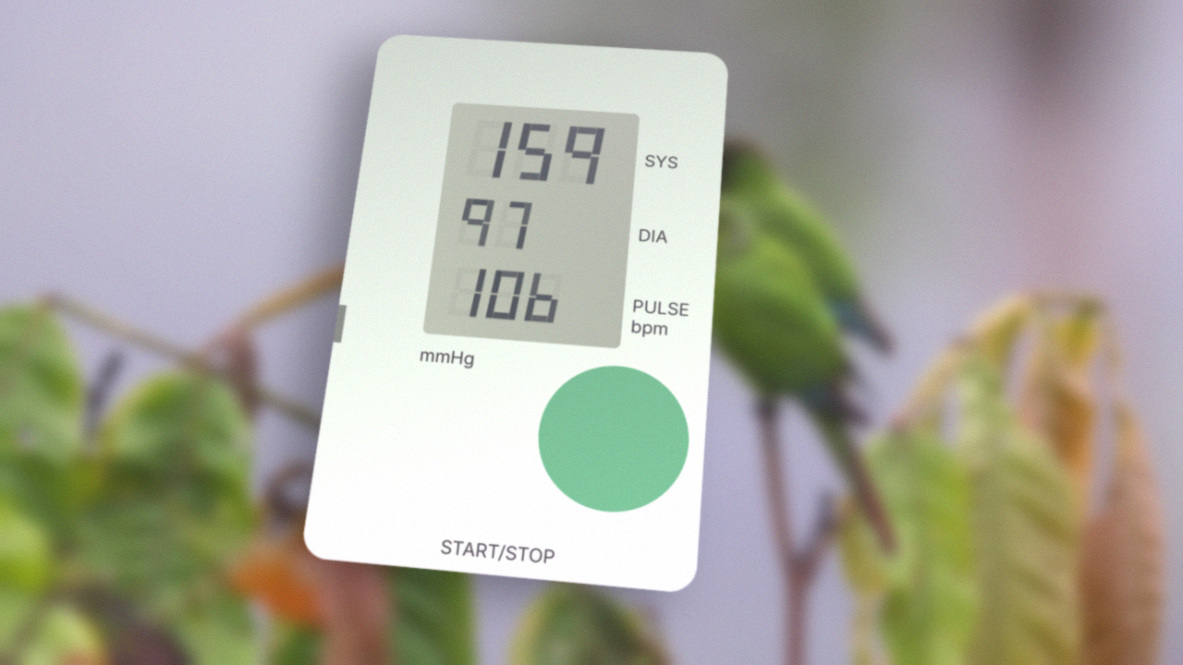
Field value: {"value": 97, "unit": "mmHg"}
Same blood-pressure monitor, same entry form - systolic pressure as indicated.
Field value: {"value": 159, "unit": "mmHg"}
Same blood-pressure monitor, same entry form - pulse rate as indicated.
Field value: {"value": 106, "unit": "bpm"}
